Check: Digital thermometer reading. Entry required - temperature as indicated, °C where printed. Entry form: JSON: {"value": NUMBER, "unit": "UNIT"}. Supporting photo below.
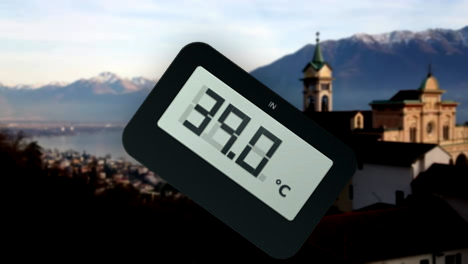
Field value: {"value": 39.0, "unit": "°C"}
